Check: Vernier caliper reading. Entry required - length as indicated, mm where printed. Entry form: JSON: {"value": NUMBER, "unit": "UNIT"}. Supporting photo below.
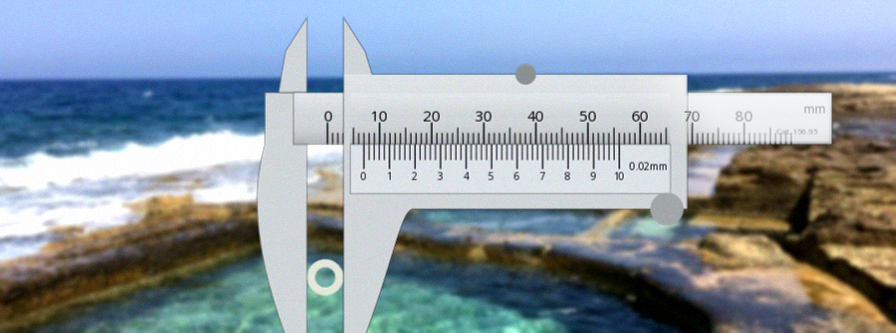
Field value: {"value": 7.0, "unit": "mm"}
